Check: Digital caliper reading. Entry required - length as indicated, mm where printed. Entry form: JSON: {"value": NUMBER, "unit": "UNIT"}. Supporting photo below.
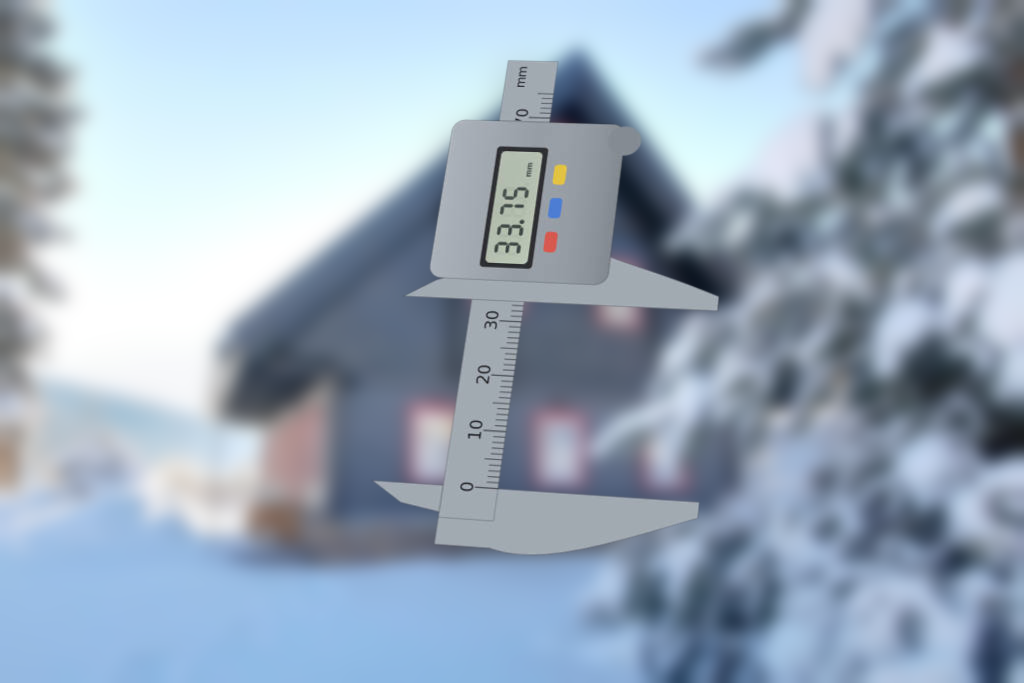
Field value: {"value": 33.75, "unit": "mm"}
